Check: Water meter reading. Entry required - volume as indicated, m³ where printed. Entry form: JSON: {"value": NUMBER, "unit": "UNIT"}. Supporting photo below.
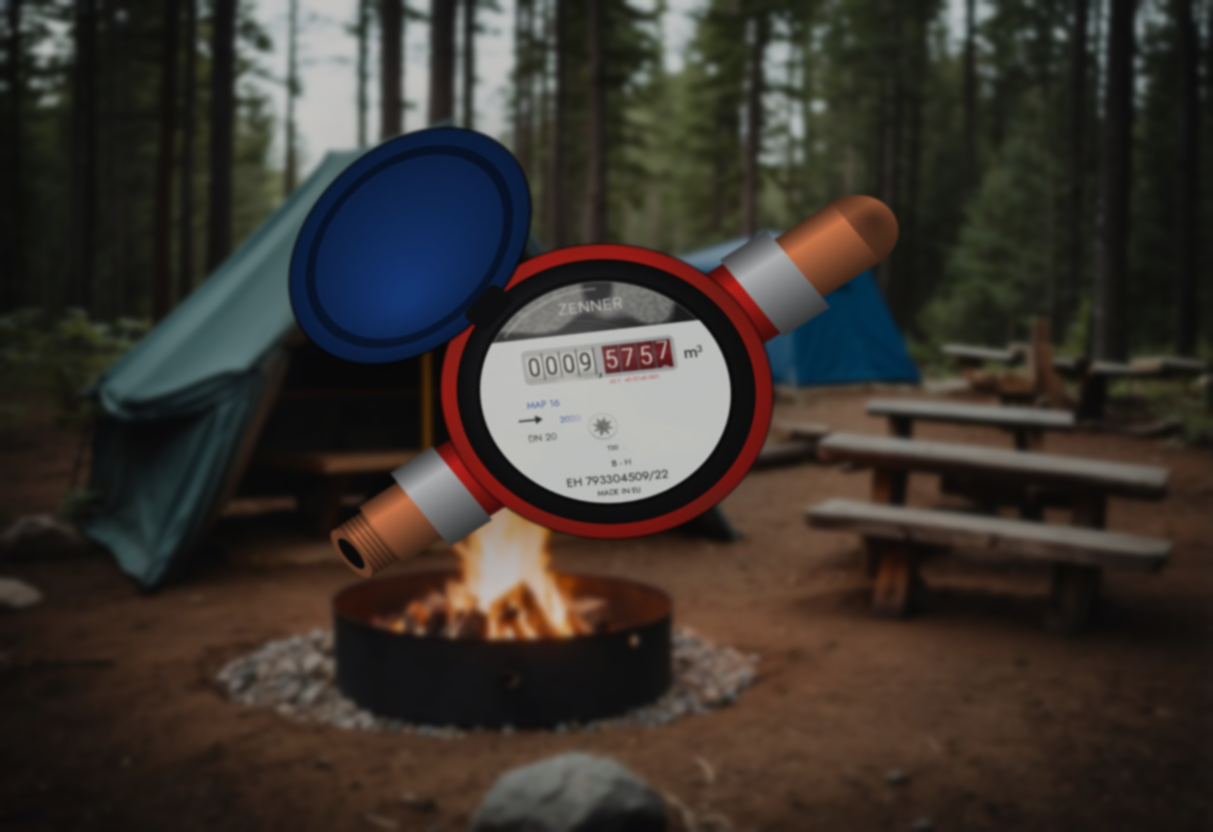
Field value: {"value": 9.5757, "unit": "m³"}
